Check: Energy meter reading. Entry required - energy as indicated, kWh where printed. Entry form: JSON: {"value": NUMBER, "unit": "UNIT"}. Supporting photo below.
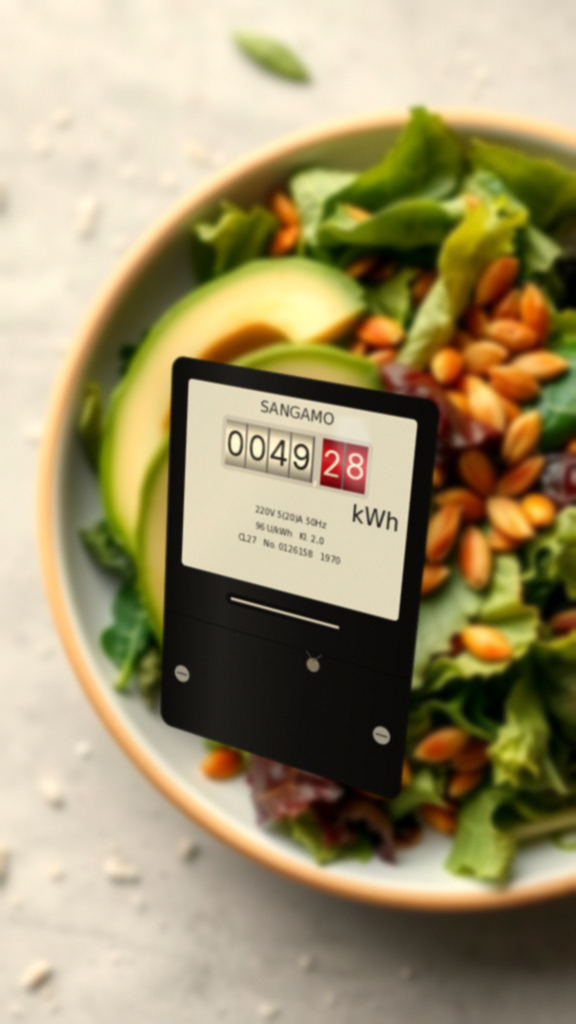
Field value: {"value": 49.28, "unit": "kWh"}
